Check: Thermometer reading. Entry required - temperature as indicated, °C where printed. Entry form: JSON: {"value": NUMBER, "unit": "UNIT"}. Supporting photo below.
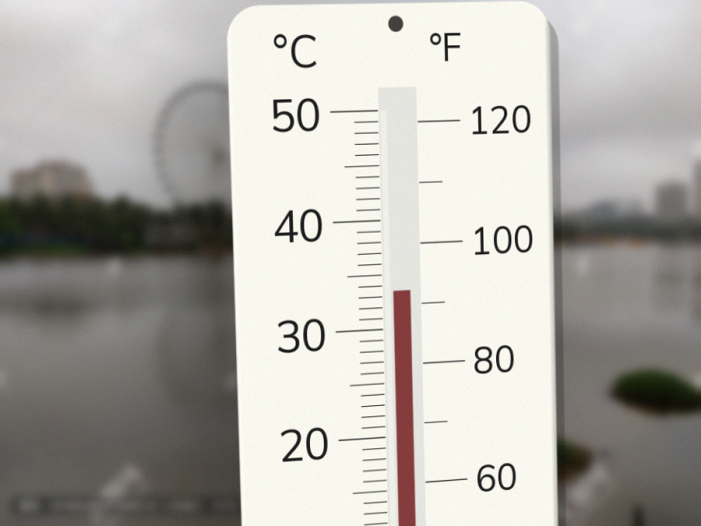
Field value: {"value": 33.5, "unit": "°C"}
